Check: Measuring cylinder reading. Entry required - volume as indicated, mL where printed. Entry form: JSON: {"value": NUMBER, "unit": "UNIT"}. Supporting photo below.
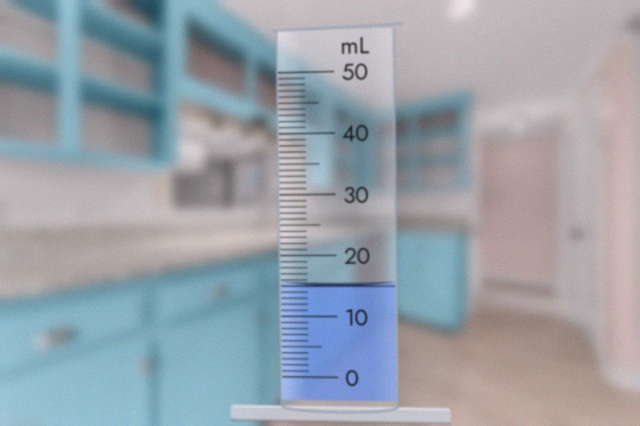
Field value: {"value": 15, "unit": "mL"}
